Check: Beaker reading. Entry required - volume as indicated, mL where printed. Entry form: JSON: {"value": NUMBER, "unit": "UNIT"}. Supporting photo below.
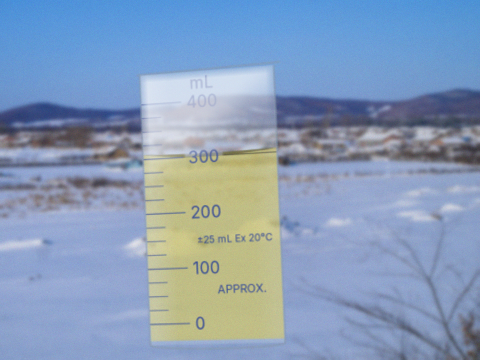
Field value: {"value": 300, "unit": "mL"}
